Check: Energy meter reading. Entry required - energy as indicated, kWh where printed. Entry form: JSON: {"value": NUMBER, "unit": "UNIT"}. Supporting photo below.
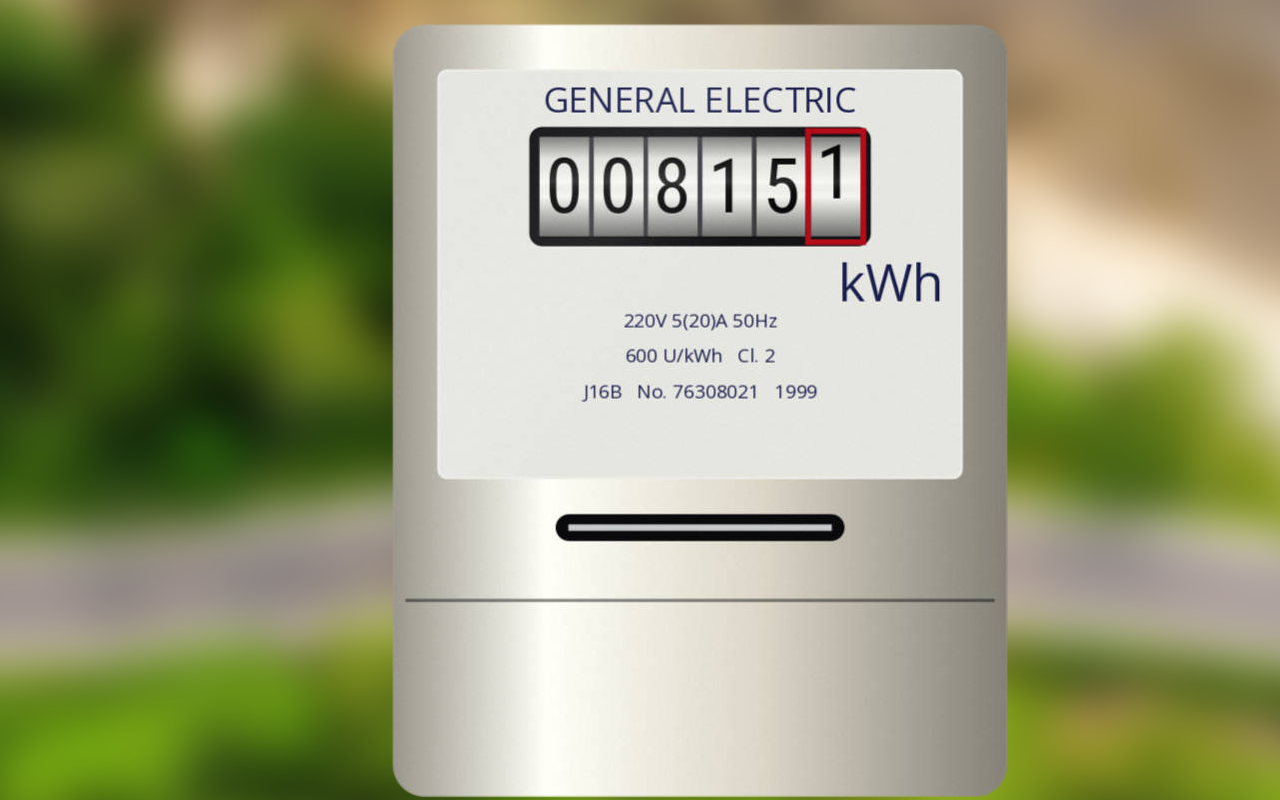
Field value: {"value": 815.1, "unit": "kWh"}
